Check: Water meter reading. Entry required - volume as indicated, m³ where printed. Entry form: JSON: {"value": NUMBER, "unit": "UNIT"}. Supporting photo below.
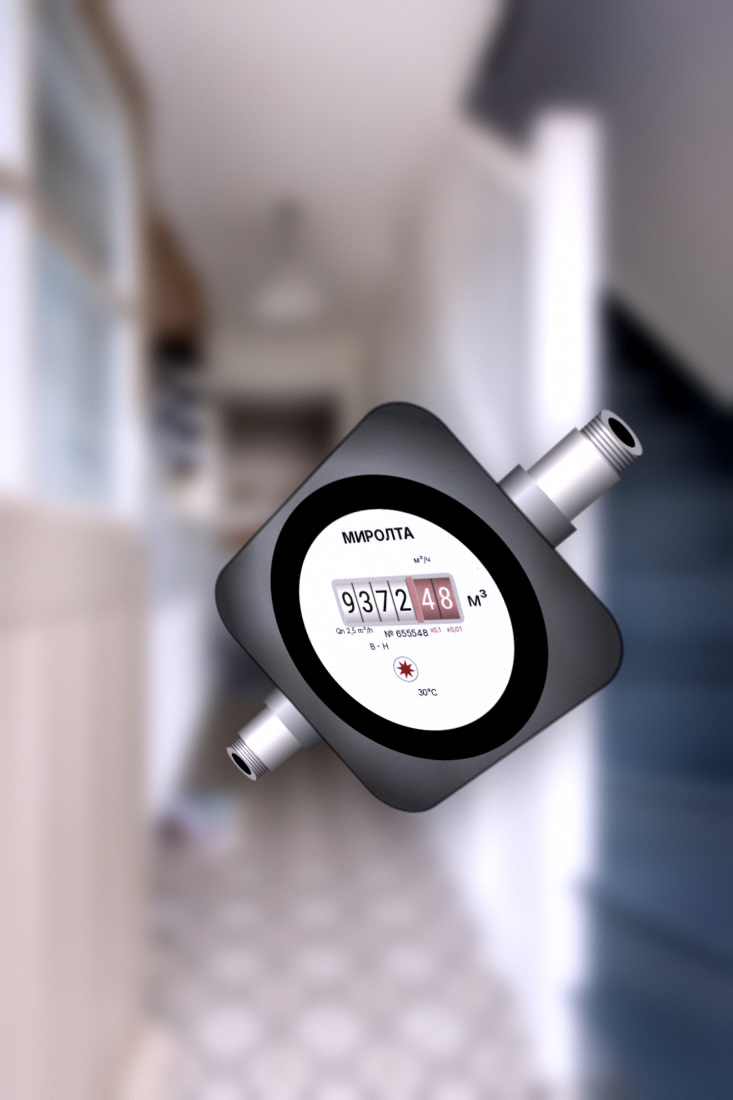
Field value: {"value": 9372.48, "unit": "m³"}
